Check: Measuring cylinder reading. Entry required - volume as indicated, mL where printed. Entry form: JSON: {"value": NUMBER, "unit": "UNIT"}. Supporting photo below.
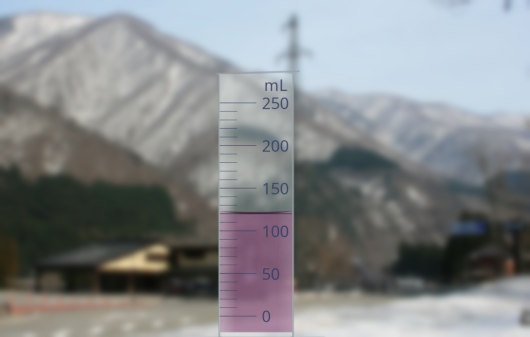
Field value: {"value": 120, "unit": "mL"}
